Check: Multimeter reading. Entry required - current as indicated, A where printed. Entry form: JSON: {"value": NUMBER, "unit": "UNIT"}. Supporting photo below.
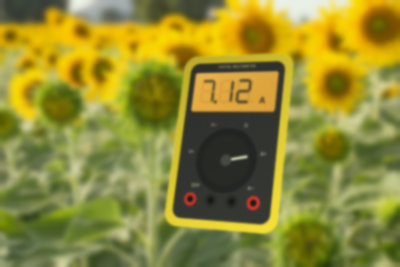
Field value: {"value": 7.12, "unit": "A"}
